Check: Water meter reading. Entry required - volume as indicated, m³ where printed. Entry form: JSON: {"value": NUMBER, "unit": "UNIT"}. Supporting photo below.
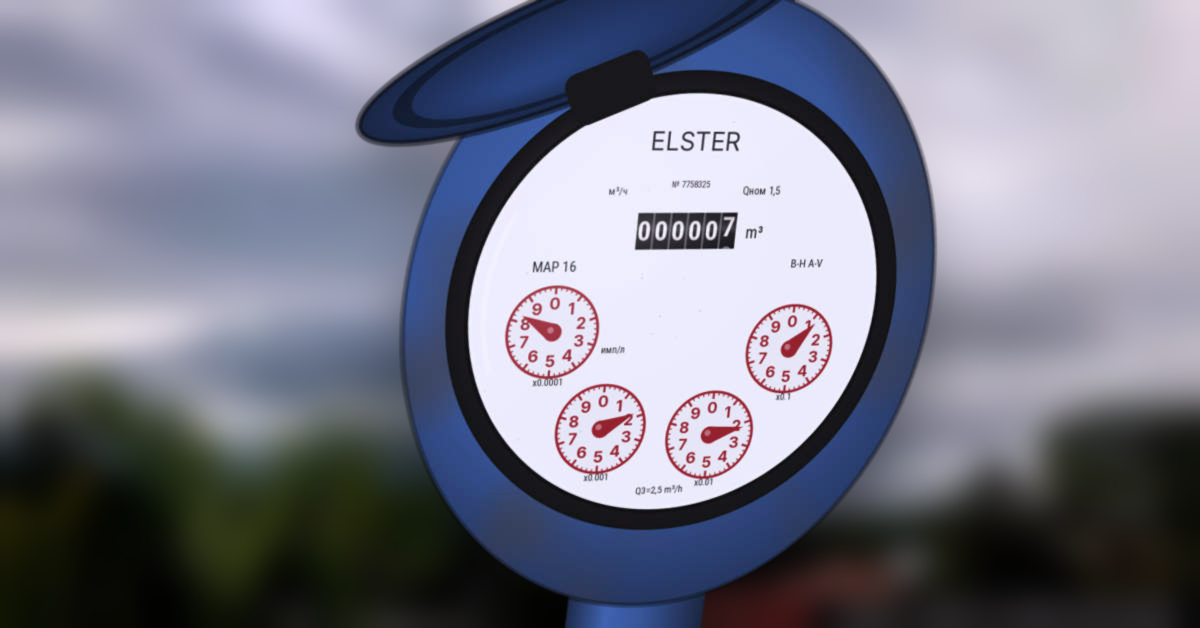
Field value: {"value": 7.1218, "unit": "m³"}
